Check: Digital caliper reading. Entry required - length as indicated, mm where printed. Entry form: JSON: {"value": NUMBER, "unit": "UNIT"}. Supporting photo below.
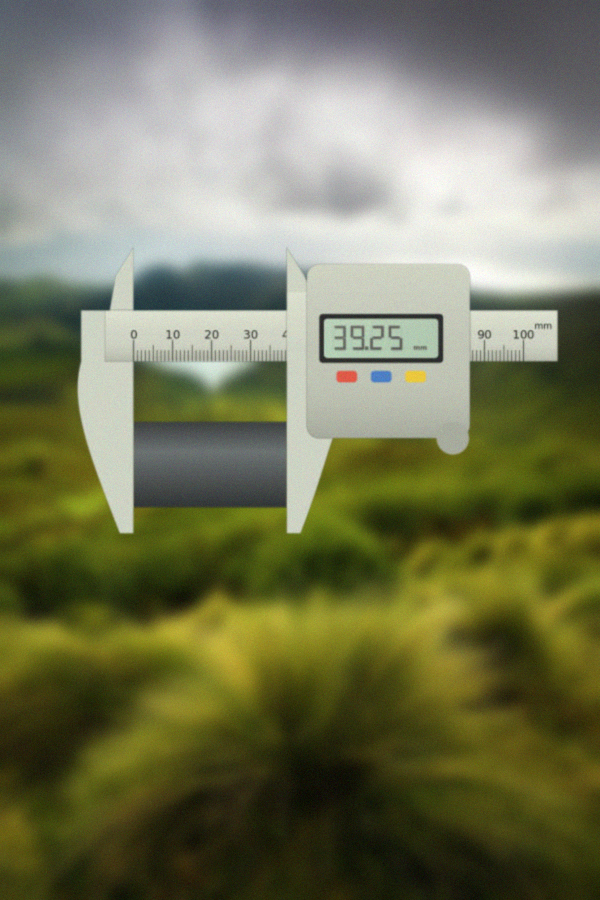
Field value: {"value": 39.25, "unit": "mm"}
